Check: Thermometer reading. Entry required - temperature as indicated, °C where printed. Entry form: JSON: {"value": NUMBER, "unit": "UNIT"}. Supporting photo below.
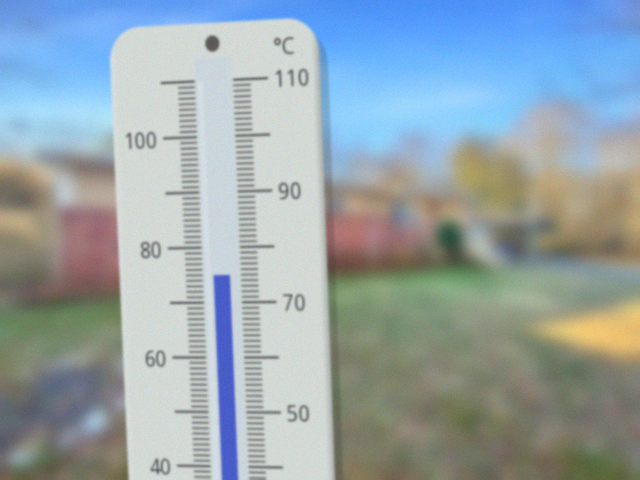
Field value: {"value": 75, "unit": "°C"}
